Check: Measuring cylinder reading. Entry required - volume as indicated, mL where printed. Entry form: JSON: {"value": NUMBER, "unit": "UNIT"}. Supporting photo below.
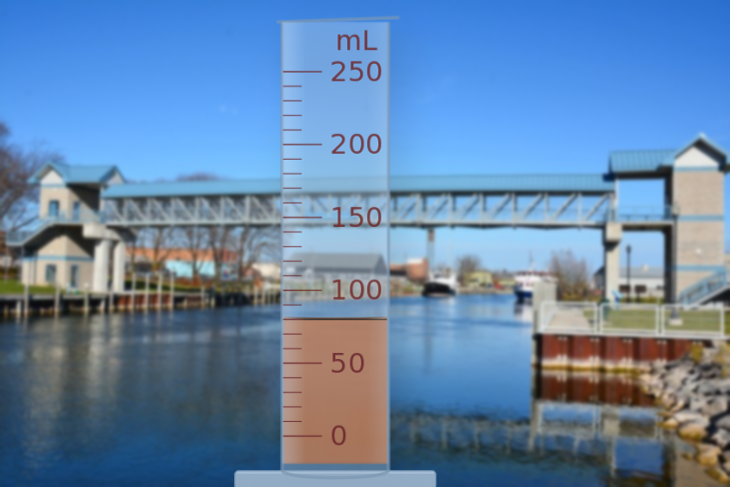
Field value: {"value": 80, "unit": "mL"}
